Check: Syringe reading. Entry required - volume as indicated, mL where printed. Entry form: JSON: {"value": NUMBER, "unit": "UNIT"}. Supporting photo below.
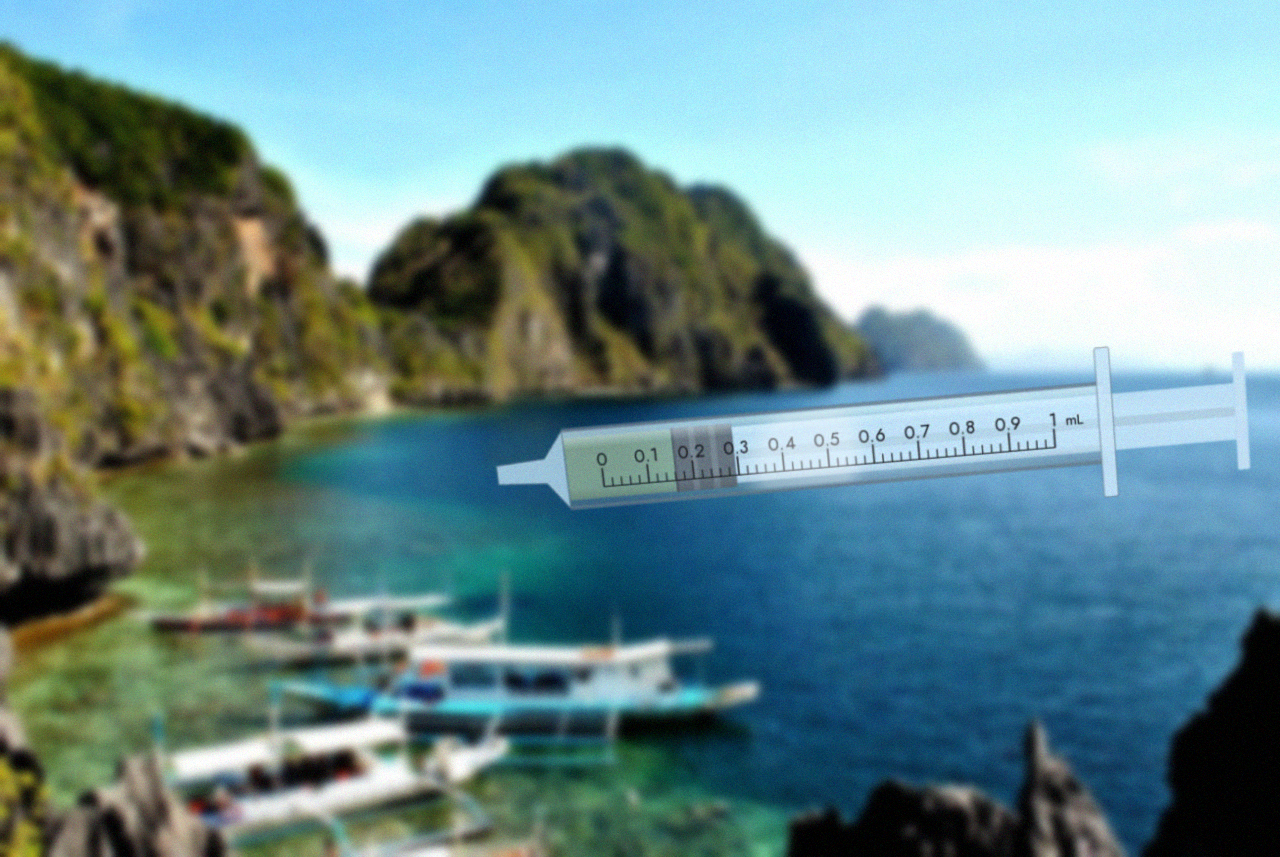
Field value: {"value": 0.16, "unit": "mL"}
